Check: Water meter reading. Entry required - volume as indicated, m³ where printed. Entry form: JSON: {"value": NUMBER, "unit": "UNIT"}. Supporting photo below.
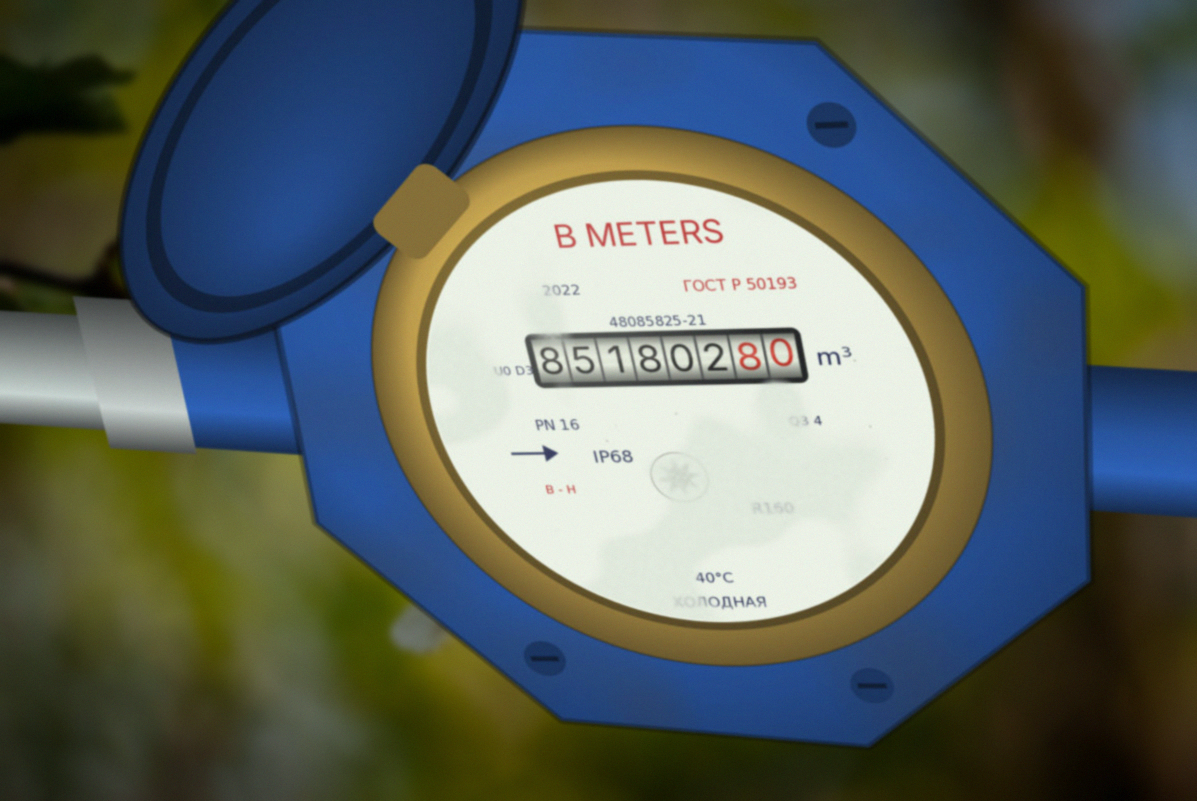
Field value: {"value": 851802.80, "unit": "m³"}
